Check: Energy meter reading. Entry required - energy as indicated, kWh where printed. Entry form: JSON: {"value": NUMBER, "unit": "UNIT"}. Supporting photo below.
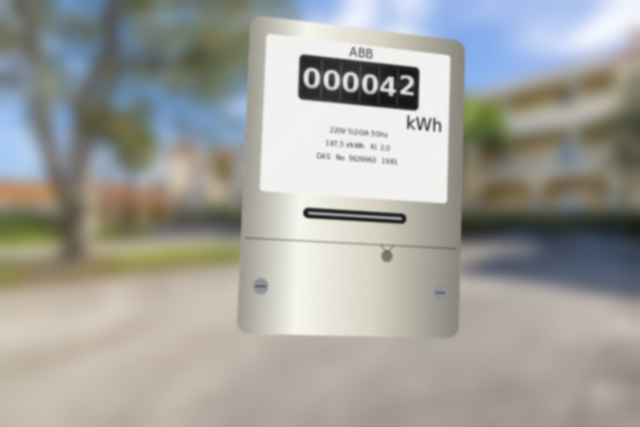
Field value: {"value": 42, "unit": "kWh"}
